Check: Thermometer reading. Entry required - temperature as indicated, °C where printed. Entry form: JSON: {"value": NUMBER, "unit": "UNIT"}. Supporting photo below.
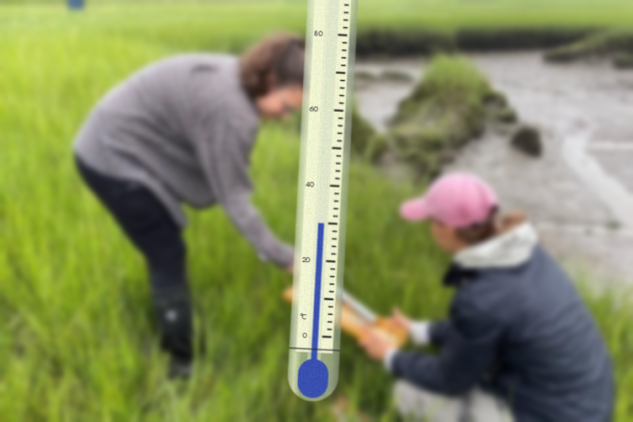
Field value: {"value": 30, "unit": "°C"}
